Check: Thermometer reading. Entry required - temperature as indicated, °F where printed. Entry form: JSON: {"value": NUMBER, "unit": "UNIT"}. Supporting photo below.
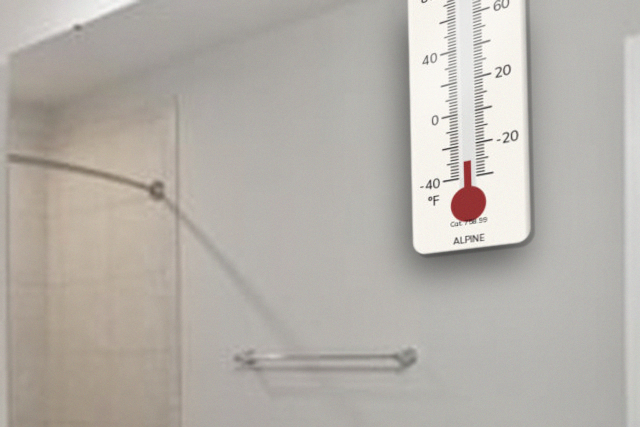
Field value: {"value": -30, "unit": "°F"}
